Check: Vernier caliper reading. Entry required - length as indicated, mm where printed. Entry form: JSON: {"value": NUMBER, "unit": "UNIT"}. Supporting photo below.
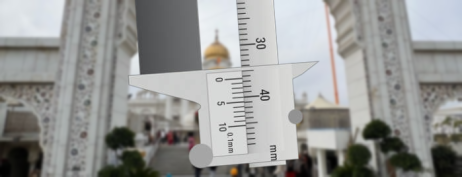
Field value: {"value": 36.4, "unit": "mm"}
